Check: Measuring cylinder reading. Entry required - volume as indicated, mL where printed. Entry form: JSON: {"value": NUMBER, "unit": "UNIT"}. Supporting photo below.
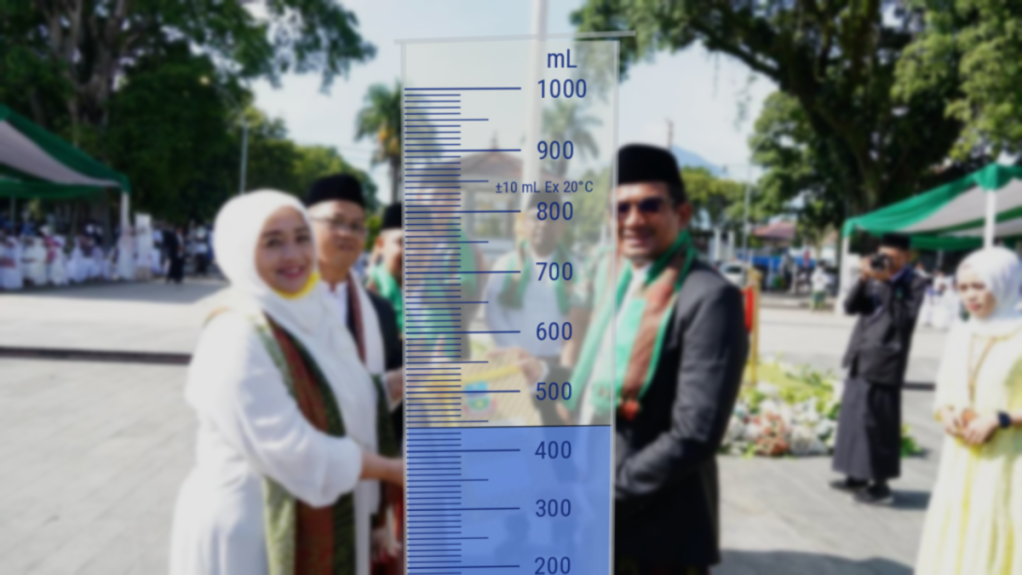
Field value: {"value": 440, "unit": "mL"}
